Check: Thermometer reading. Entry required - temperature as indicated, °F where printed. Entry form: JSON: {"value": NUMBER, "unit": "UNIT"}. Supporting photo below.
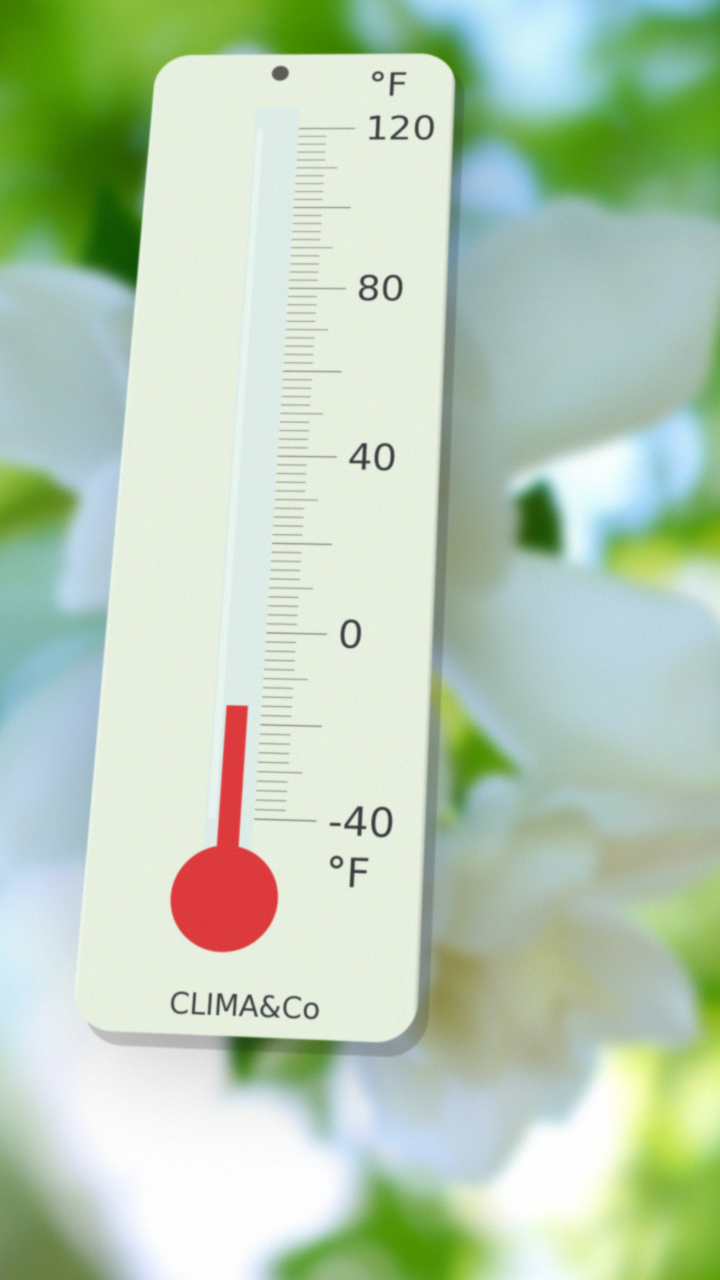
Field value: {"value": -16, "unit": "°F"}
